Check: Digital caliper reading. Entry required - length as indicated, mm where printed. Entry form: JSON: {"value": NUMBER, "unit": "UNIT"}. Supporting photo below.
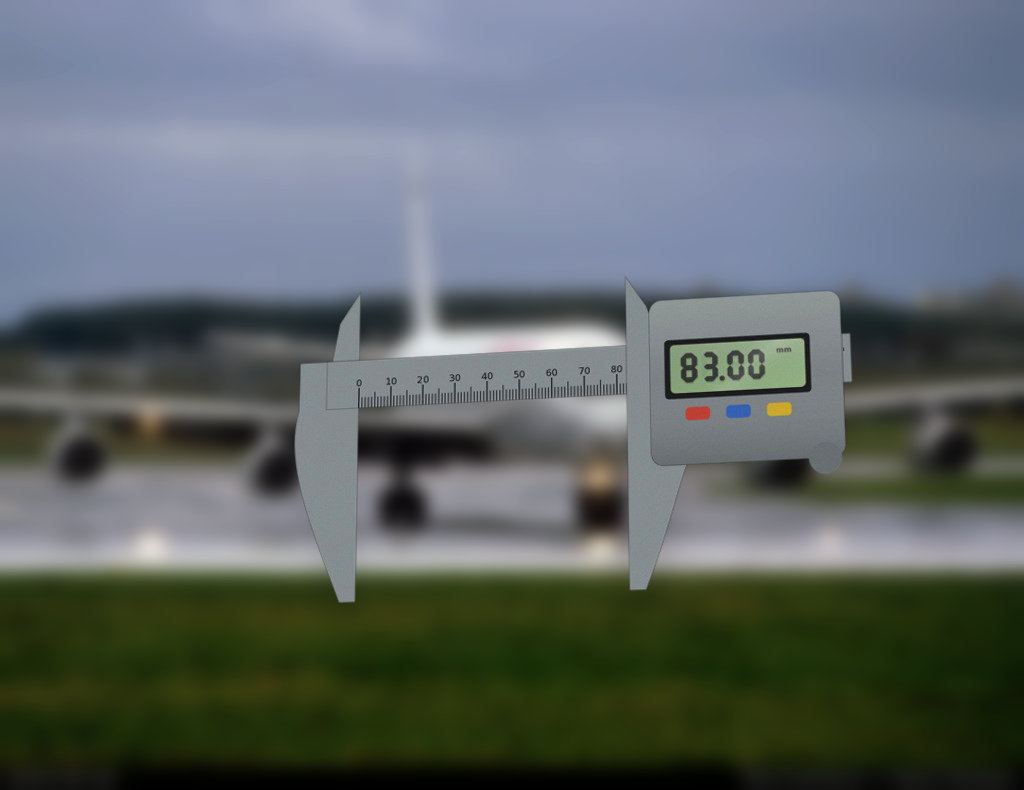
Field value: {"value": 83.00, "unit": "mm"}
